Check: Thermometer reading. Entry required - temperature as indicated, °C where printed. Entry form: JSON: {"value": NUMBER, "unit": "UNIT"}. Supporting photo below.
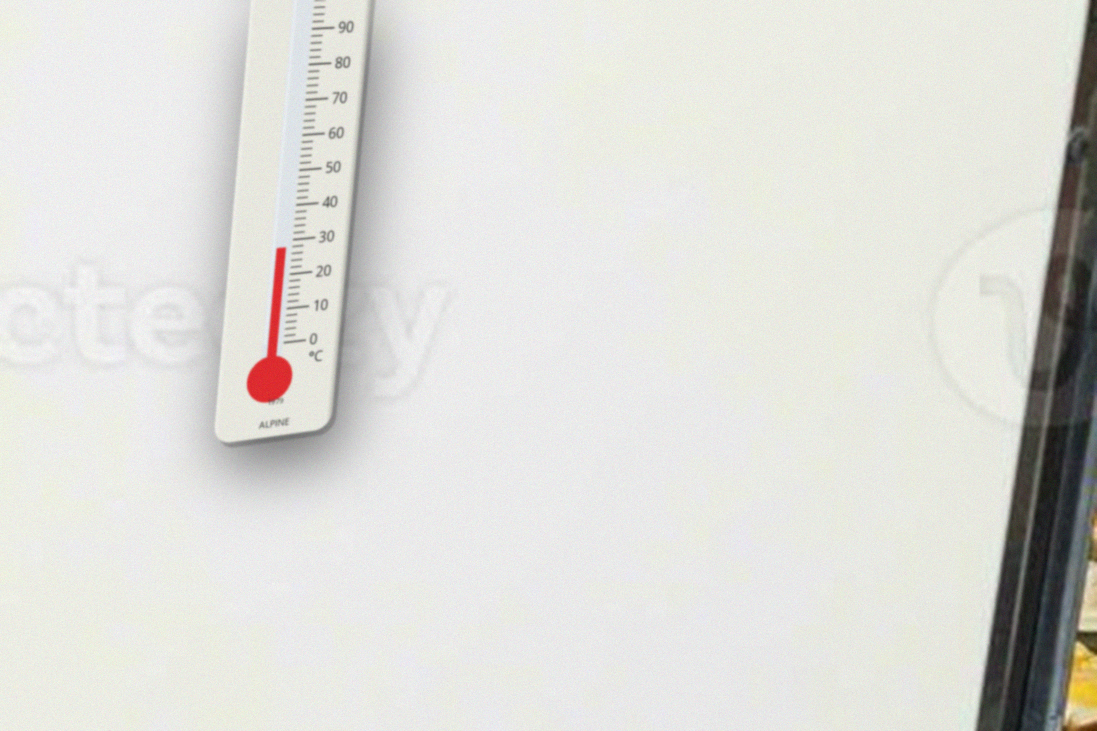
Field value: {"value": 28, "unit": "°C"}
